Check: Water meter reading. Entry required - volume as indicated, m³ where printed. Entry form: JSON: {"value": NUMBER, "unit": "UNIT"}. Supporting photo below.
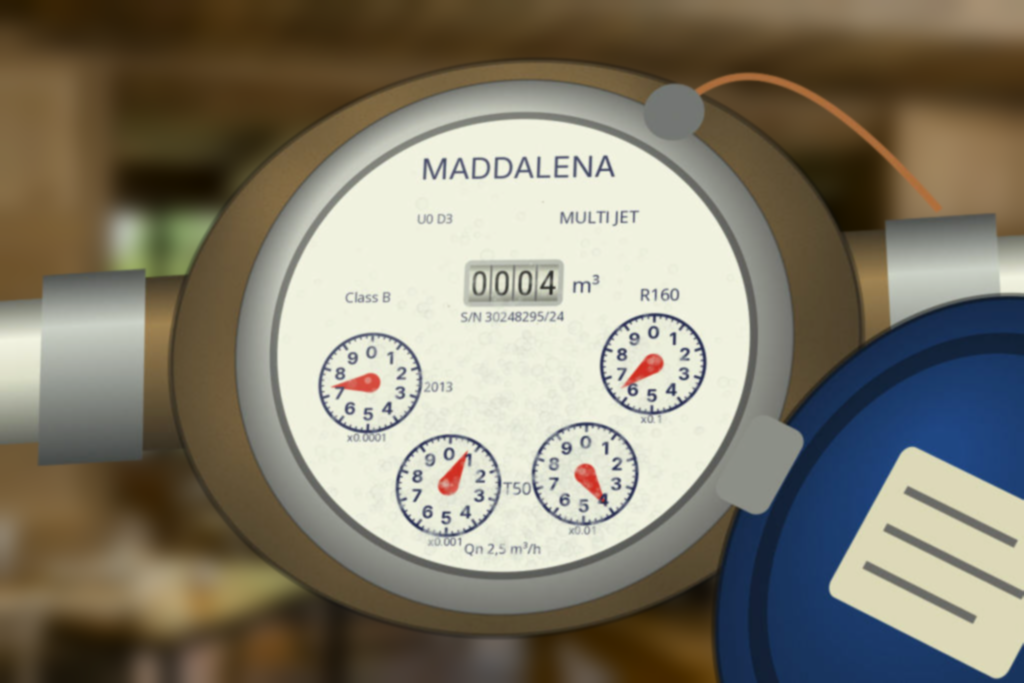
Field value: {"value": 4.6407, "unit": "m³"}
